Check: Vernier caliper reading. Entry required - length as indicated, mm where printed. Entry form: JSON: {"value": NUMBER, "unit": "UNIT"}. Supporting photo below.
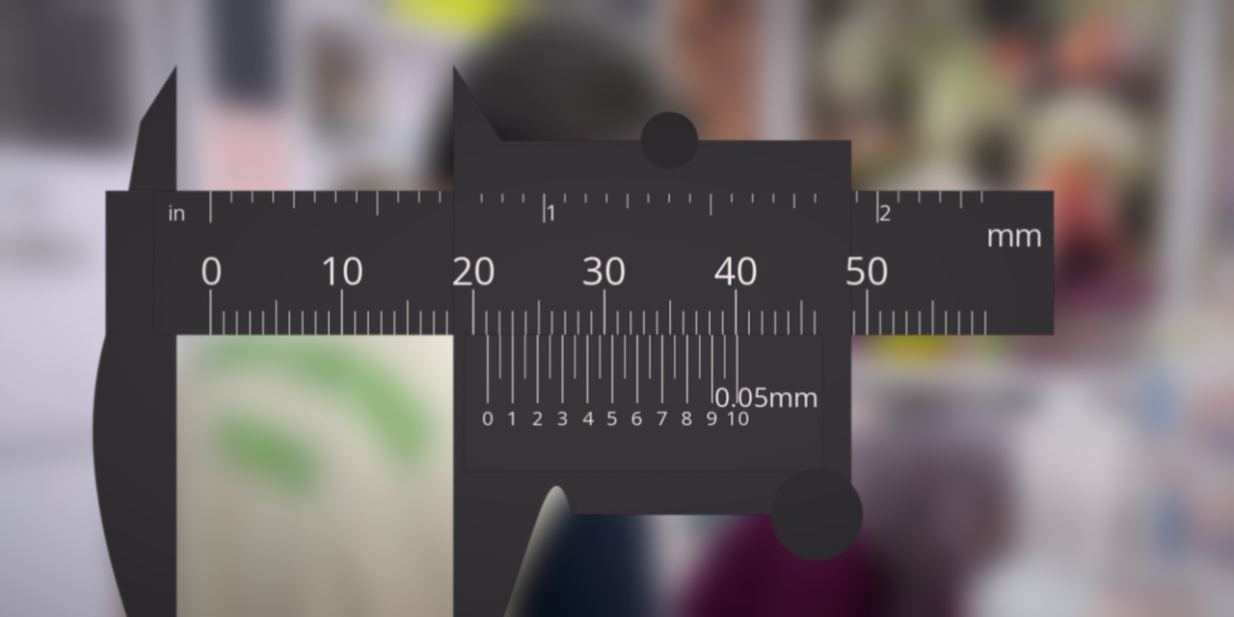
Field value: {"value": 21.1, "unit": "mm"}
